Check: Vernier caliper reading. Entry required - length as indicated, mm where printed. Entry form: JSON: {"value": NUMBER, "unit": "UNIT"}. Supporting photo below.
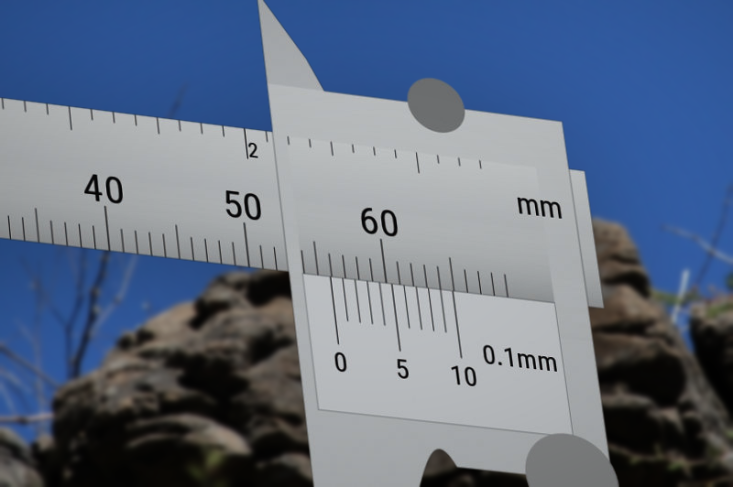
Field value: {"value": 55.9, "unit": "mm"}
